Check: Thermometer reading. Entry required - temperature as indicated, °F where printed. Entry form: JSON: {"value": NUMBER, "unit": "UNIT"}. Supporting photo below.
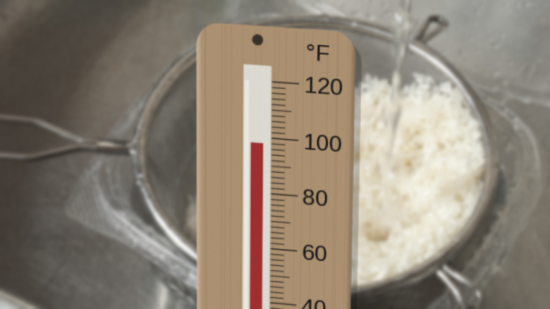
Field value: {"value": 98, "unit": "°F"}
